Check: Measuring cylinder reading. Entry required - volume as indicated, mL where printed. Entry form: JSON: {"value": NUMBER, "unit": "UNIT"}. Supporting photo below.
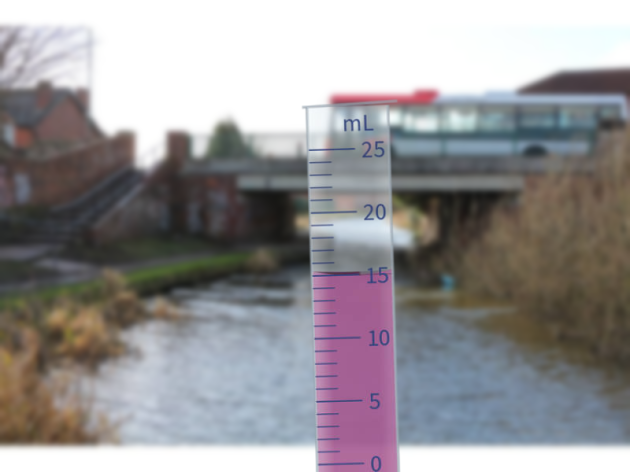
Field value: {"value": 15, "unit": "mL"}
